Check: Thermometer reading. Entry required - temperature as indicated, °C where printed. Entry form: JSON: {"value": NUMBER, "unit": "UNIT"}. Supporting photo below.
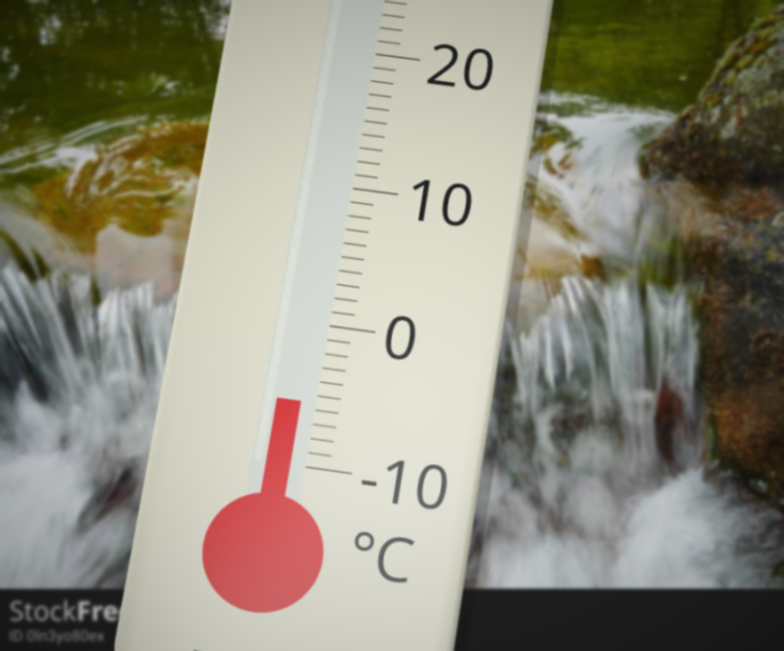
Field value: {"value": -5.5, "unit": "°C"}
